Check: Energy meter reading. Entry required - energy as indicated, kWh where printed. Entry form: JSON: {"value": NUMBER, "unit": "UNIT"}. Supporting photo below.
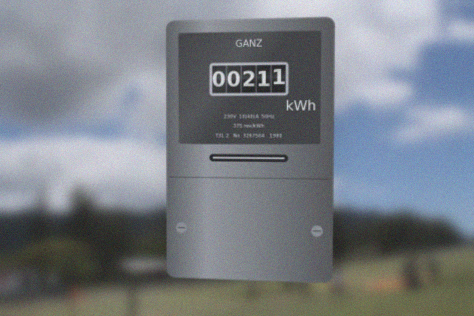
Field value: {"value": 211, "unit": "kWh"}
